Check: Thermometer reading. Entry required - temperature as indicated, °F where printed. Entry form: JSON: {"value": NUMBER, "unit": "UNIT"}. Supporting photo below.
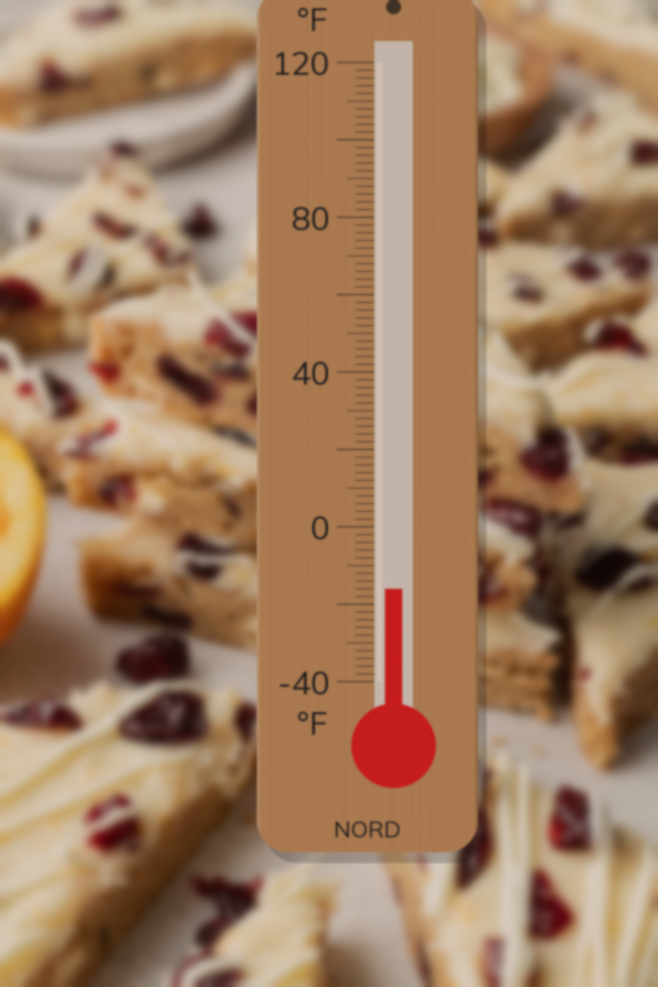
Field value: {"value": -16, "unit": "°F"}
